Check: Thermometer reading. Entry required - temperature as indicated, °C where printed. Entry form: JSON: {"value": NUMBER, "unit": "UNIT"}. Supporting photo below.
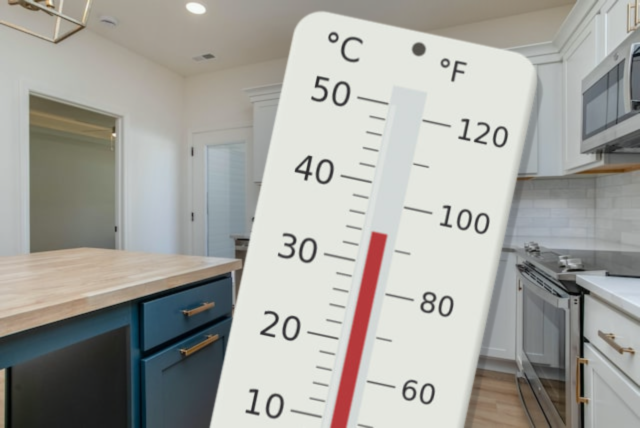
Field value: {"value": 34, "unit": "°C"}
